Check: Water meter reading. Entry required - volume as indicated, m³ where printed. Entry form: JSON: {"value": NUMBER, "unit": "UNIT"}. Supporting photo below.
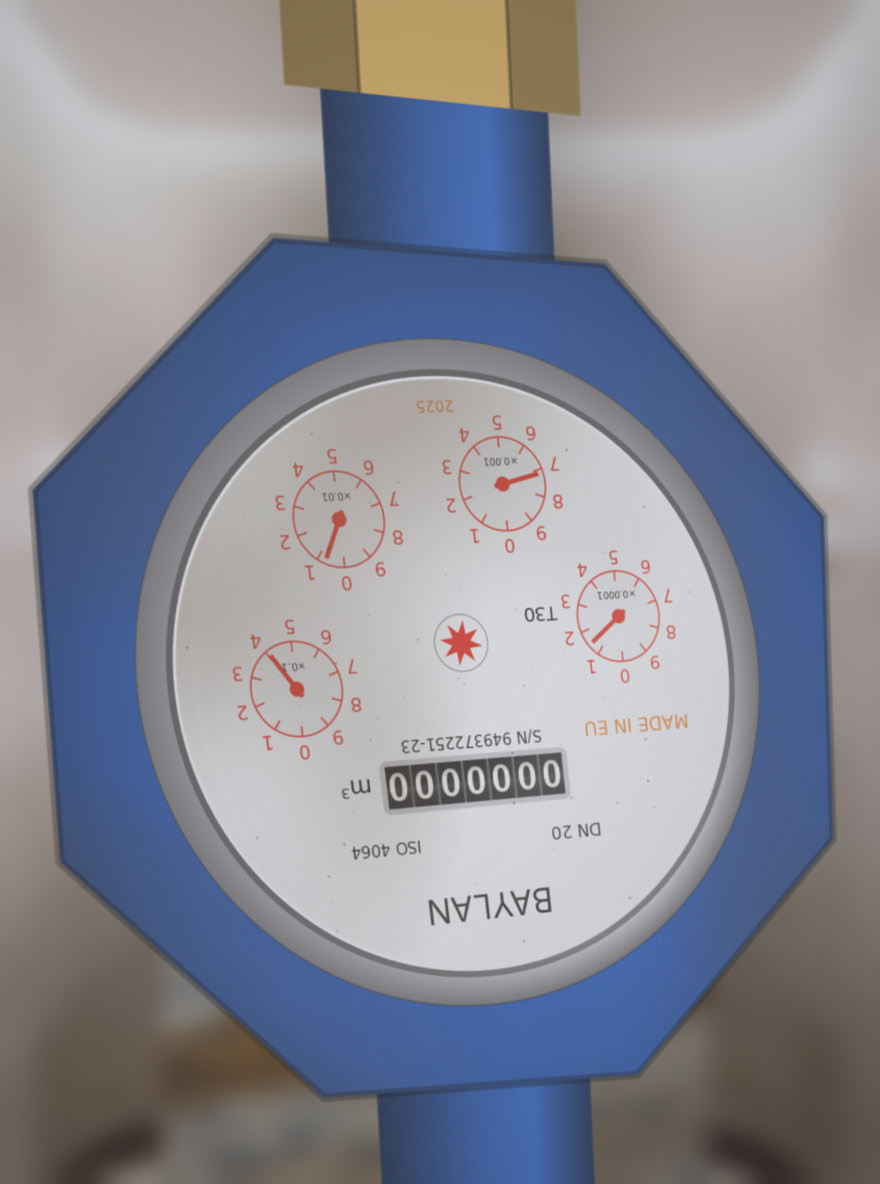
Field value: {"value": 0.4071, "unit": "m³"}
